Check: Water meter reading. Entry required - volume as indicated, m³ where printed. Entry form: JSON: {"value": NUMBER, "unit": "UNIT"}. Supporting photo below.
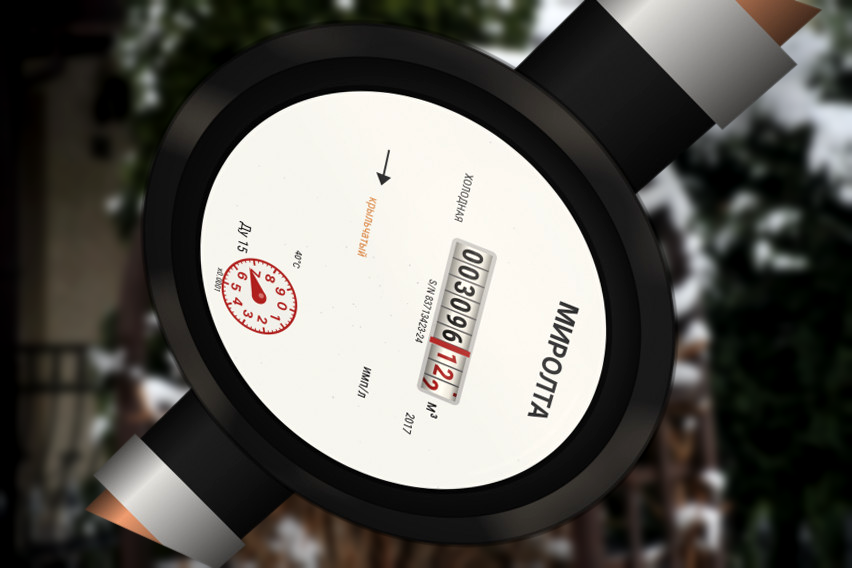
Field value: {"value": 3096.1216, "unit": "m³"}
